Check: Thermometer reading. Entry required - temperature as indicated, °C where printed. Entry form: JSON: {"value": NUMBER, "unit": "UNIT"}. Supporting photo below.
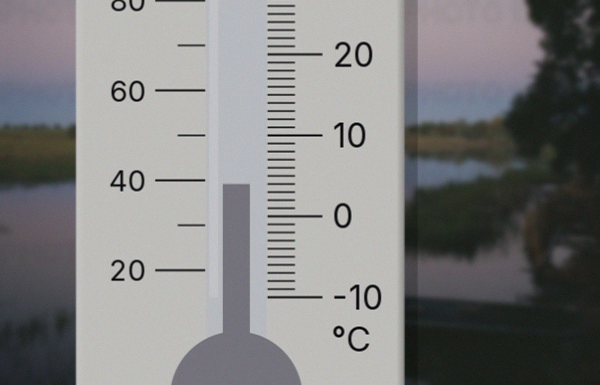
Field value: {"value": 4, "unit": "°C"}
